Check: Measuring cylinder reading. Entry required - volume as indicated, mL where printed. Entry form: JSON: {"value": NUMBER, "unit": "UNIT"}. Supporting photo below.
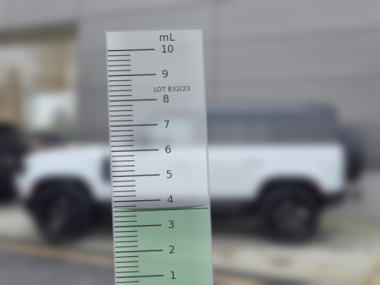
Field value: {"value": 3.6, "unit": "mL"}
